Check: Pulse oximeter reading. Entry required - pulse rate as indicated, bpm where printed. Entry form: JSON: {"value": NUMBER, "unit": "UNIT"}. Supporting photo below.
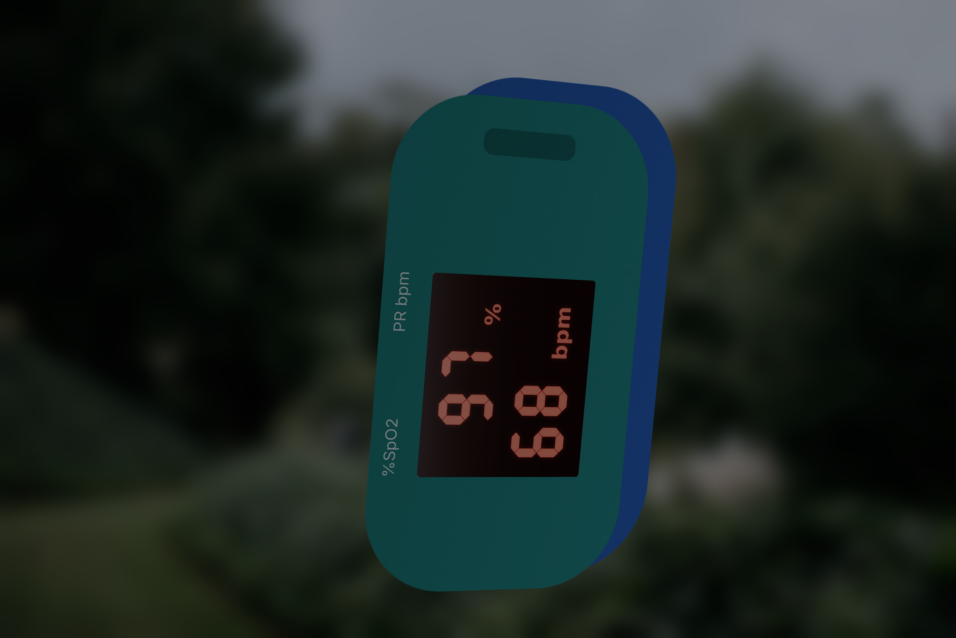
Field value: {"value": 68, "unit": "bpm"}
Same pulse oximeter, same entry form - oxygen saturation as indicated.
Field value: {"value": 97, "unit": "%"}
